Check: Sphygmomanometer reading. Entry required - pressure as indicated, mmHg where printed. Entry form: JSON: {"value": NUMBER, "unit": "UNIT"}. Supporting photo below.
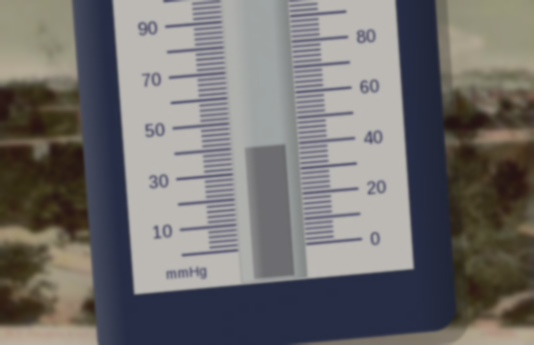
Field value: {"value": 40, "unit": "mmHg"}
